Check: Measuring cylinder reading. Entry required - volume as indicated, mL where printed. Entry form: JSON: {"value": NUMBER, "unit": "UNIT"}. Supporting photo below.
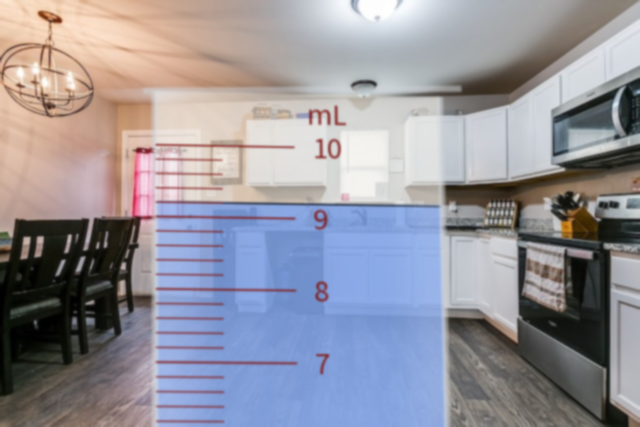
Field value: {"value": 9.2, "unit": "mL"}
